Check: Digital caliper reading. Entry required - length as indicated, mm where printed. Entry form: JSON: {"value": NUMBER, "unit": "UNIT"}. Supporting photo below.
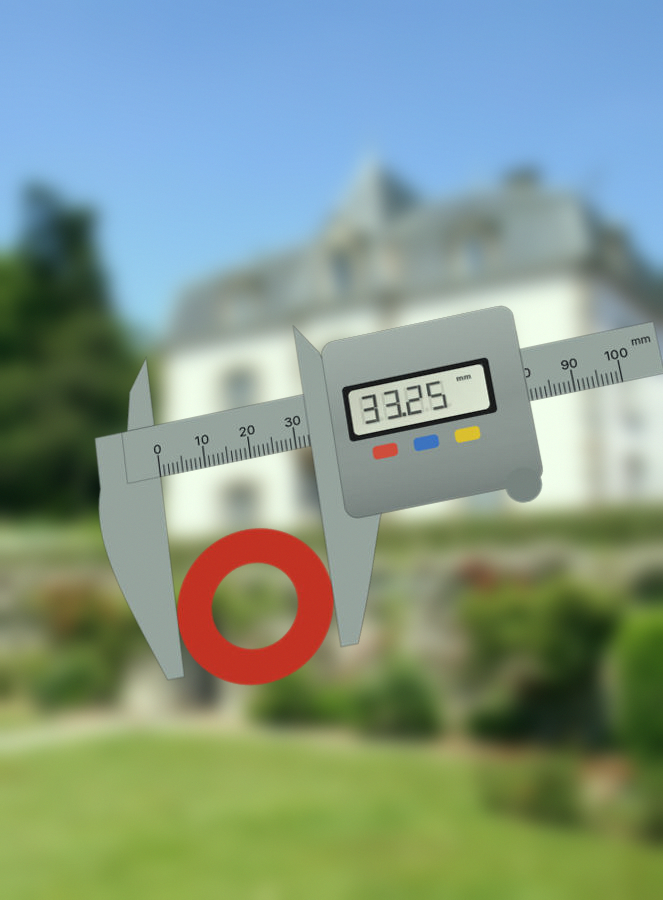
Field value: {"value": 33.25, "unit": "mm"}
